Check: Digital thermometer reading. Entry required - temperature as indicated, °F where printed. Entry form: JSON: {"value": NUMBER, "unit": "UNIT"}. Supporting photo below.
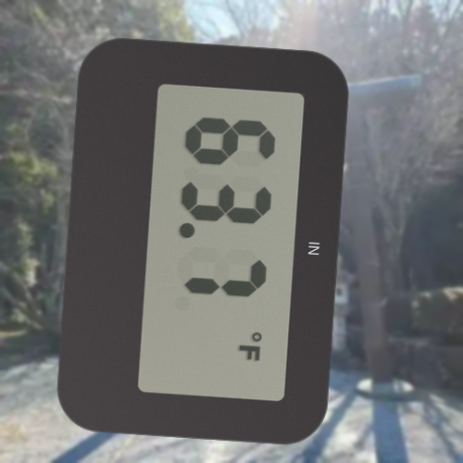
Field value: {"value": 63.7, "unit": "°F"}
